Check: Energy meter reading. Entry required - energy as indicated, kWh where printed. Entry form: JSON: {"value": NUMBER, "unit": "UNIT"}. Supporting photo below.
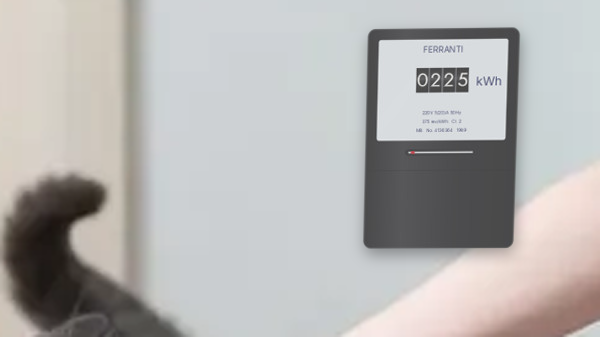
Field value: {"value": 225, "unit": "kWh"}
